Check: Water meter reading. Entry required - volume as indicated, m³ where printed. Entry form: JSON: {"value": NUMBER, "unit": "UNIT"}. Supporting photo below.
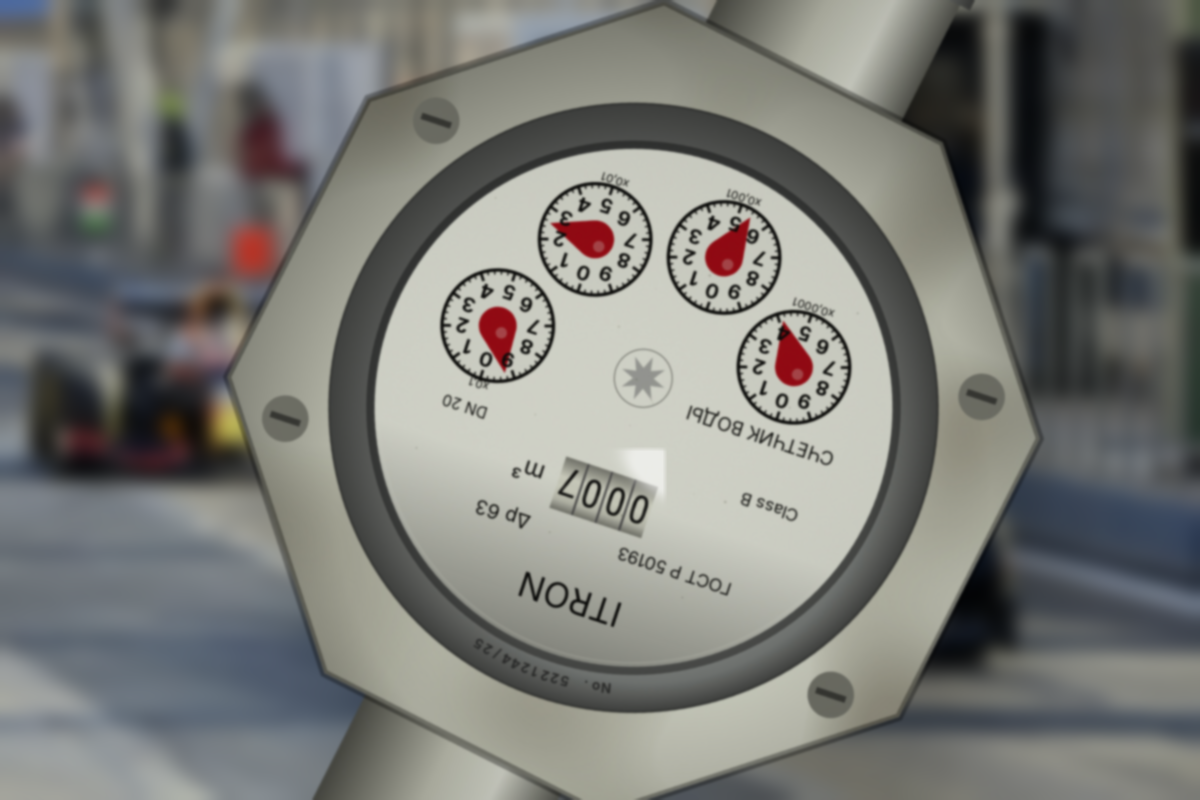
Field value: {"value": 6.9254, "unit": "m³"}
